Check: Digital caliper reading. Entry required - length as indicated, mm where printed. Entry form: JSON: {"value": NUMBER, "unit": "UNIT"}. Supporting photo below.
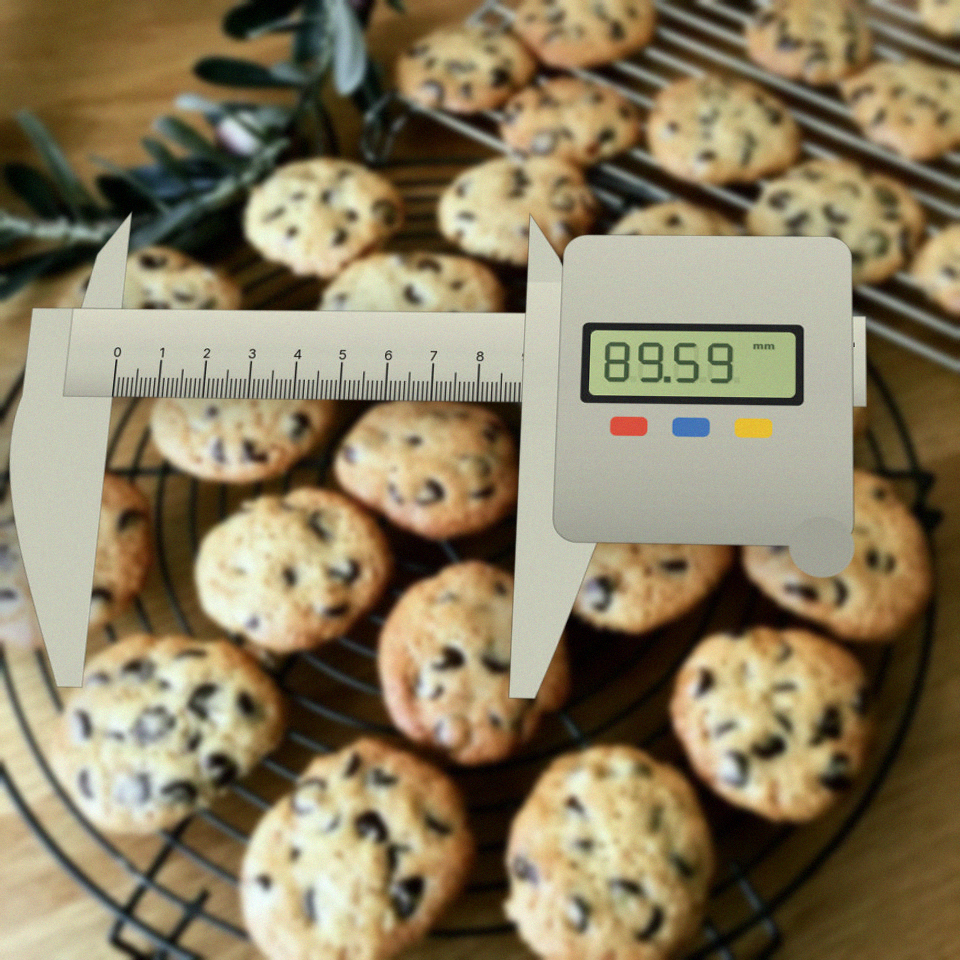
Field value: {"value": 89.59, "unit": "mm"}
